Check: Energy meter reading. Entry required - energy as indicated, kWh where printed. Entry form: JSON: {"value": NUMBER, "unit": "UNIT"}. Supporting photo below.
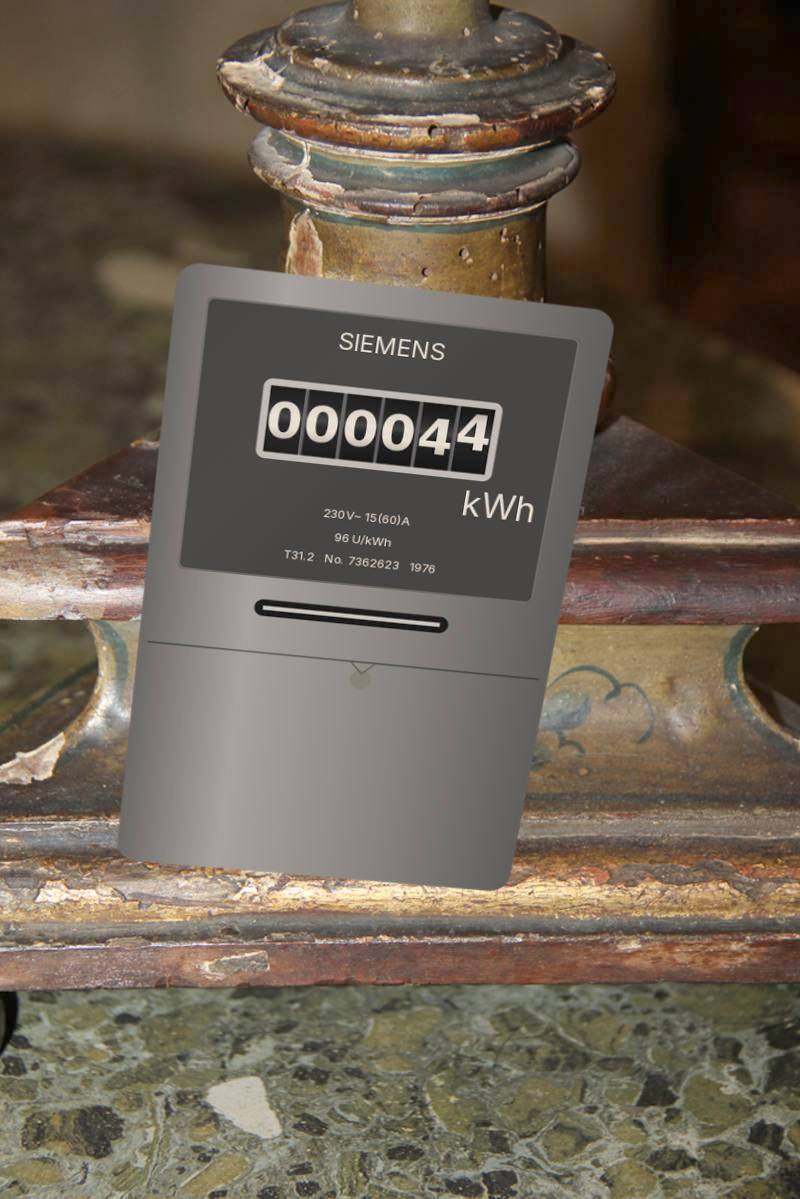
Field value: {"value": 44, "unit": "kWh"}
